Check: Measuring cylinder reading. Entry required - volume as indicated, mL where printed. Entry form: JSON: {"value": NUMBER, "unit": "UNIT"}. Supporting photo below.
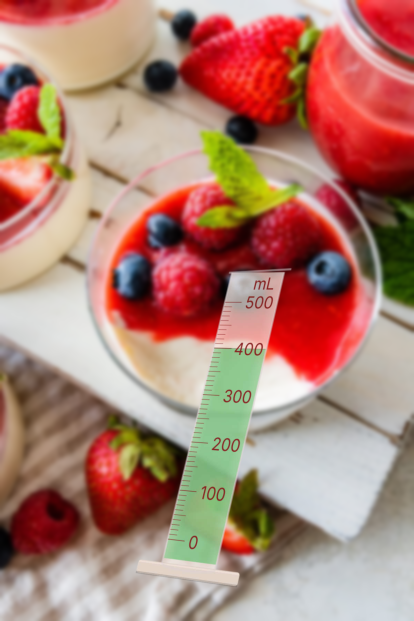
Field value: {"value": 400, "unit": "mL"}
